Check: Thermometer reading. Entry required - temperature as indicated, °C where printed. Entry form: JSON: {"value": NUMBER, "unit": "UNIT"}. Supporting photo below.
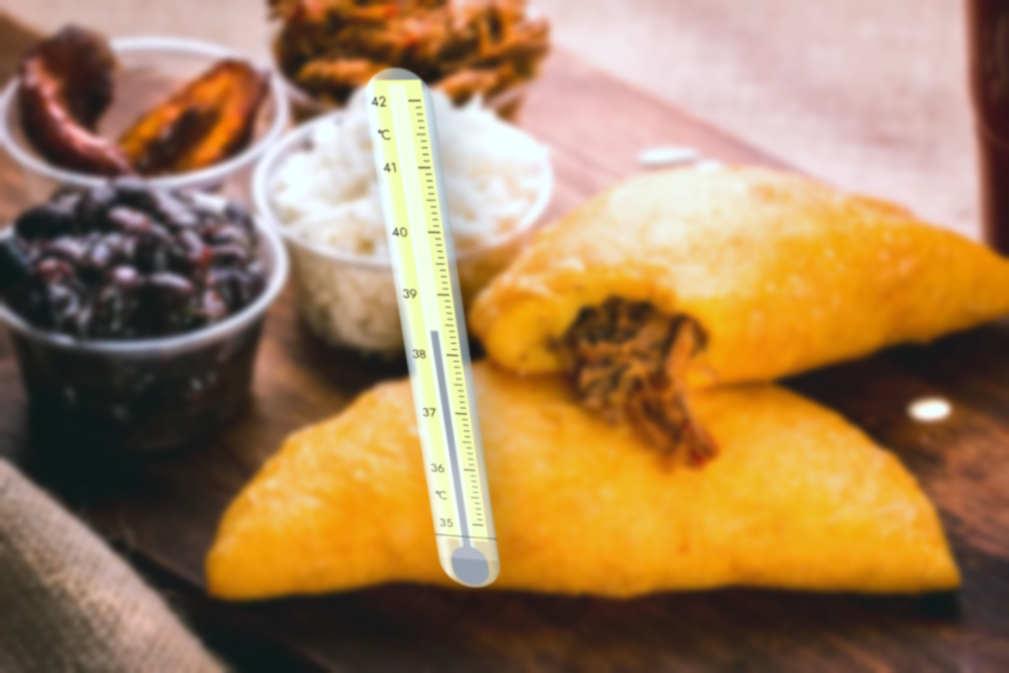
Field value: {"value": 38.4, "unit": "°C"}
